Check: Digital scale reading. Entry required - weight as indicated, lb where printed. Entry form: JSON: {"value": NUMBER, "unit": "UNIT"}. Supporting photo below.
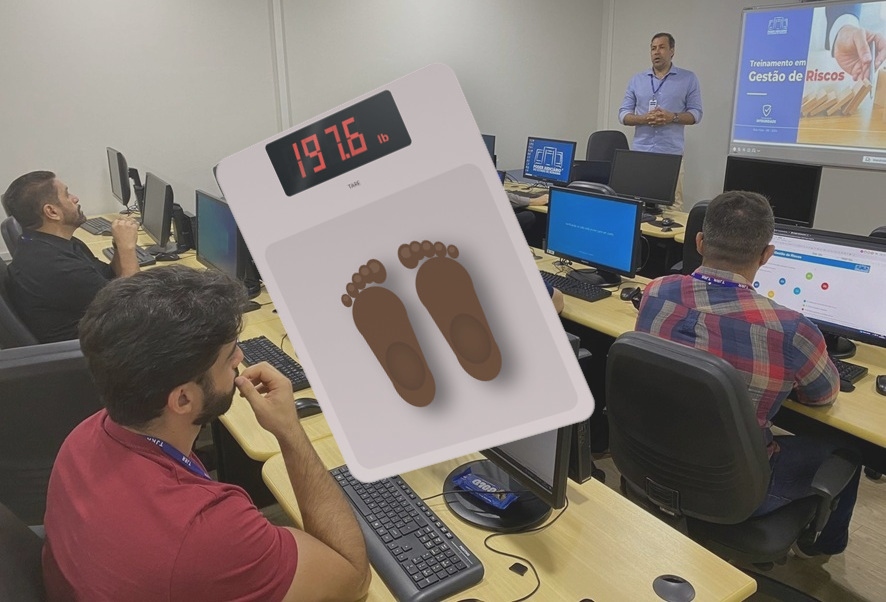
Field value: {"value": 197.6, "unit": "lb"}
